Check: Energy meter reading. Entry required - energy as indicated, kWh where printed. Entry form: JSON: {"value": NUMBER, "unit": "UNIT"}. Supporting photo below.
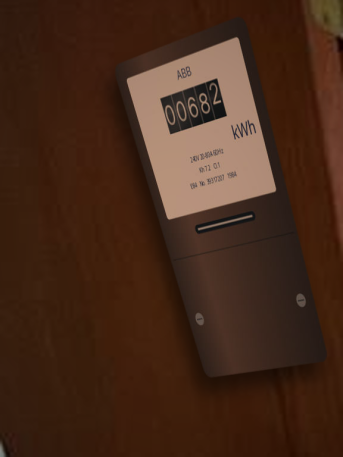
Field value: {"value": 682, "unit": "kWh"}
